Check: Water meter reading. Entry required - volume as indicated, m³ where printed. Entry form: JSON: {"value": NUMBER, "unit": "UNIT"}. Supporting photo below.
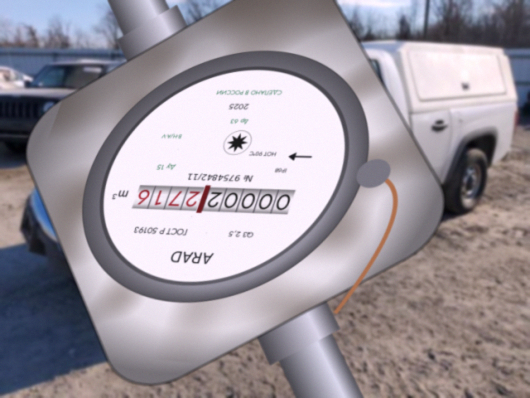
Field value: {"value": 2.2716, "unit": "m³"}
